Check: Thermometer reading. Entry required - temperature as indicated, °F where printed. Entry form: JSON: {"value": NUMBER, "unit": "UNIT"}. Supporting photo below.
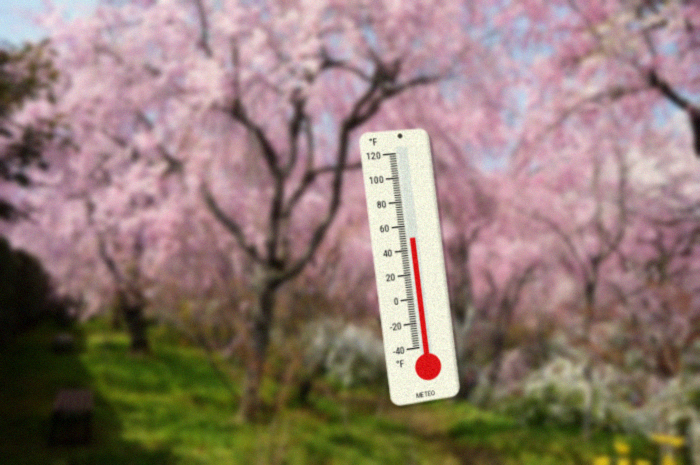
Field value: {"value": 50, "unit": "°F"}
